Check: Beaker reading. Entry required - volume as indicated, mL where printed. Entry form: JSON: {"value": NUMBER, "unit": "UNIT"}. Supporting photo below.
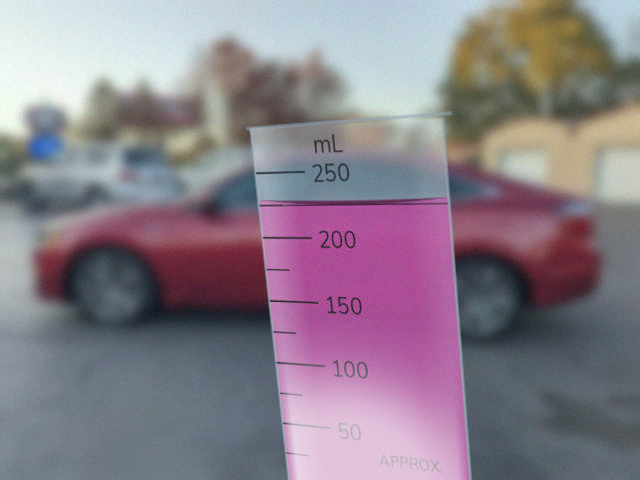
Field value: {"value": 225, "unit": "mL"}
